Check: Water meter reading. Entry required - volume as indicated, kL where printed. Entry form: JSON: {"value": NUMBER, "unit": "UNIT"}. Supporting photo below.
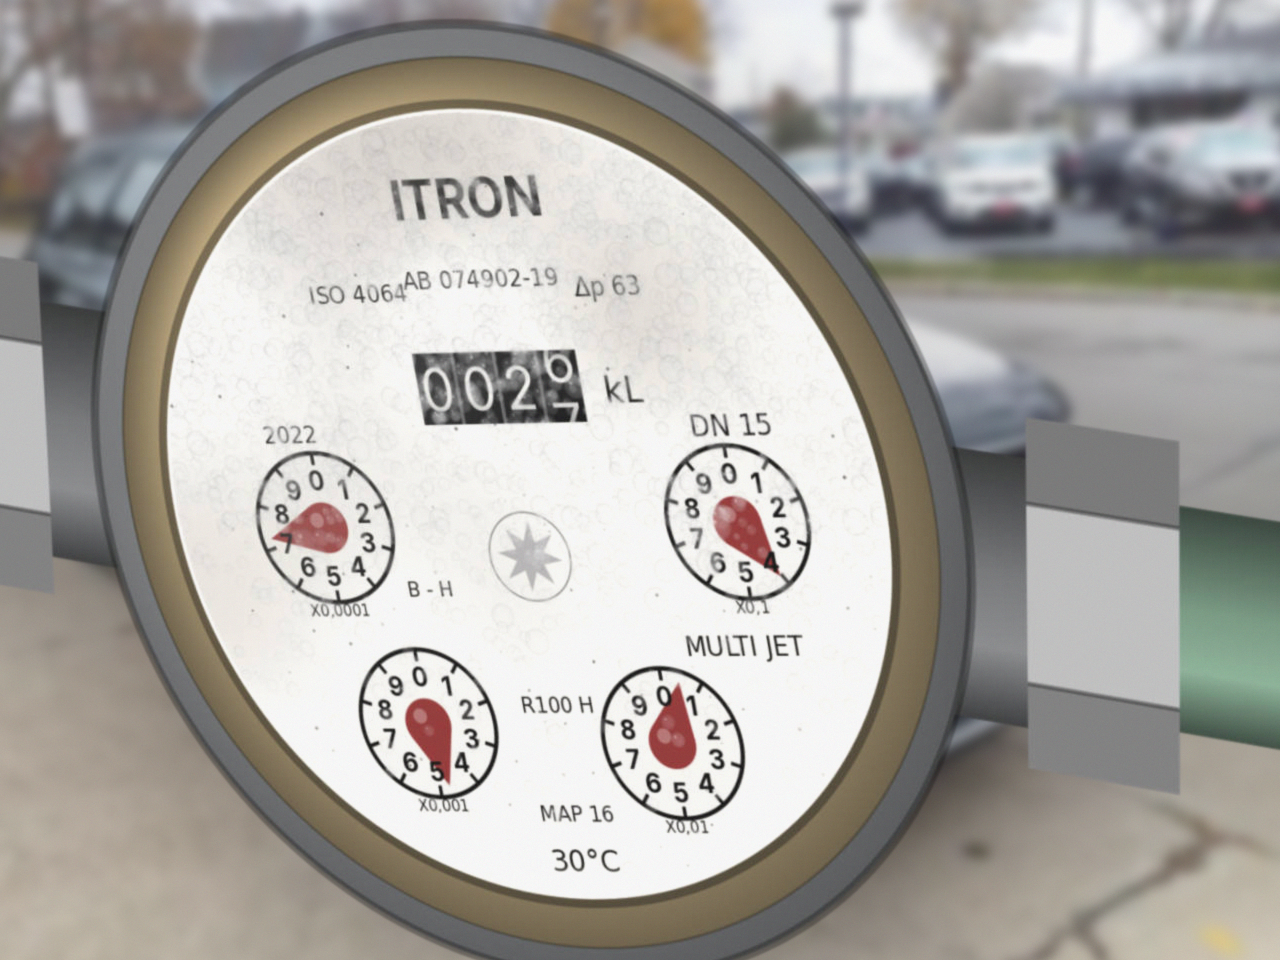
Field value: {"value": 26.4047, "unit": "kL"}
